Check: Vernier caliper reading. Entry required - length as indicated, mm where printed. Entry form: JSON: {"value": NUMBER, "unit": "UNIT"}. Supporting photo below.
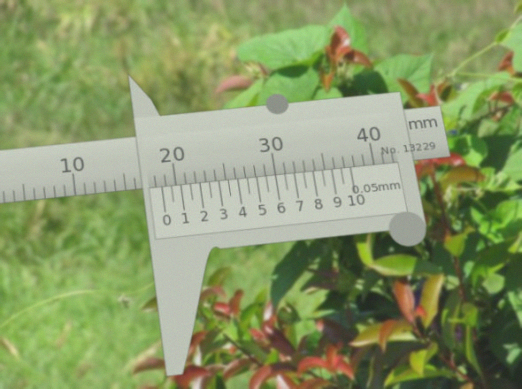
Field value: {"value": 18.6, "unit": "mm"}
